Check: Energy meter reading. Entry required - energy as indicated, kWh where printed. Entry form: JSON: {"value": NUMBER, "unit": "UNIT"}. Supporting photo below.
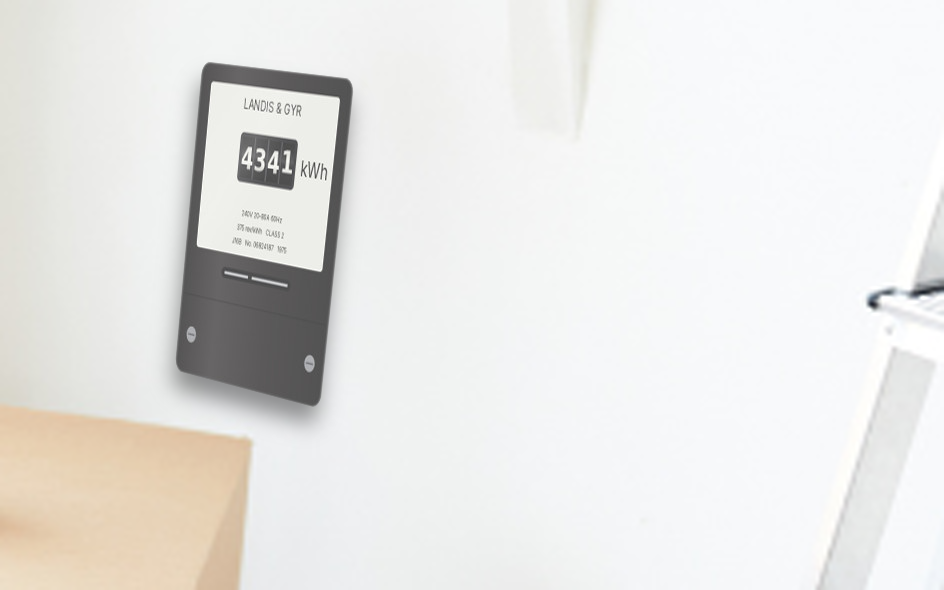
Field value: {"value": 4341, "unit": "kWh"}
